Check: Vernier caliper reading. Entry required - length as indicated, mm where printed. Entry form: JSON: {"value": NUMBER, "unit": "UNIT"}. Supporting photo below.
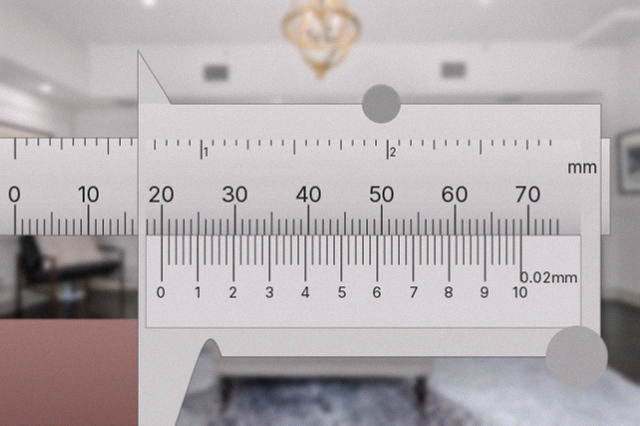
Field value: {"value": 20.0, "unit": "mm"}
